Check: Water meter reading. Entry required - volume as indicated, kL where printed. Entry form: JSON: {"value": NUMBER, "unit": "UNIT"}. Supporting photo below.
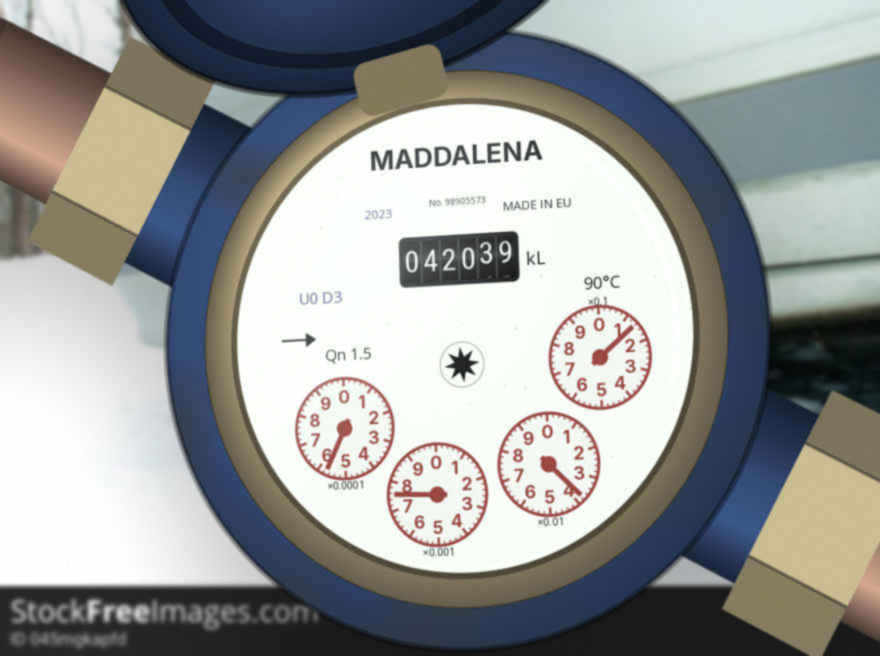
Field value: {"value": 42039.1375, "unit": "kL"}
